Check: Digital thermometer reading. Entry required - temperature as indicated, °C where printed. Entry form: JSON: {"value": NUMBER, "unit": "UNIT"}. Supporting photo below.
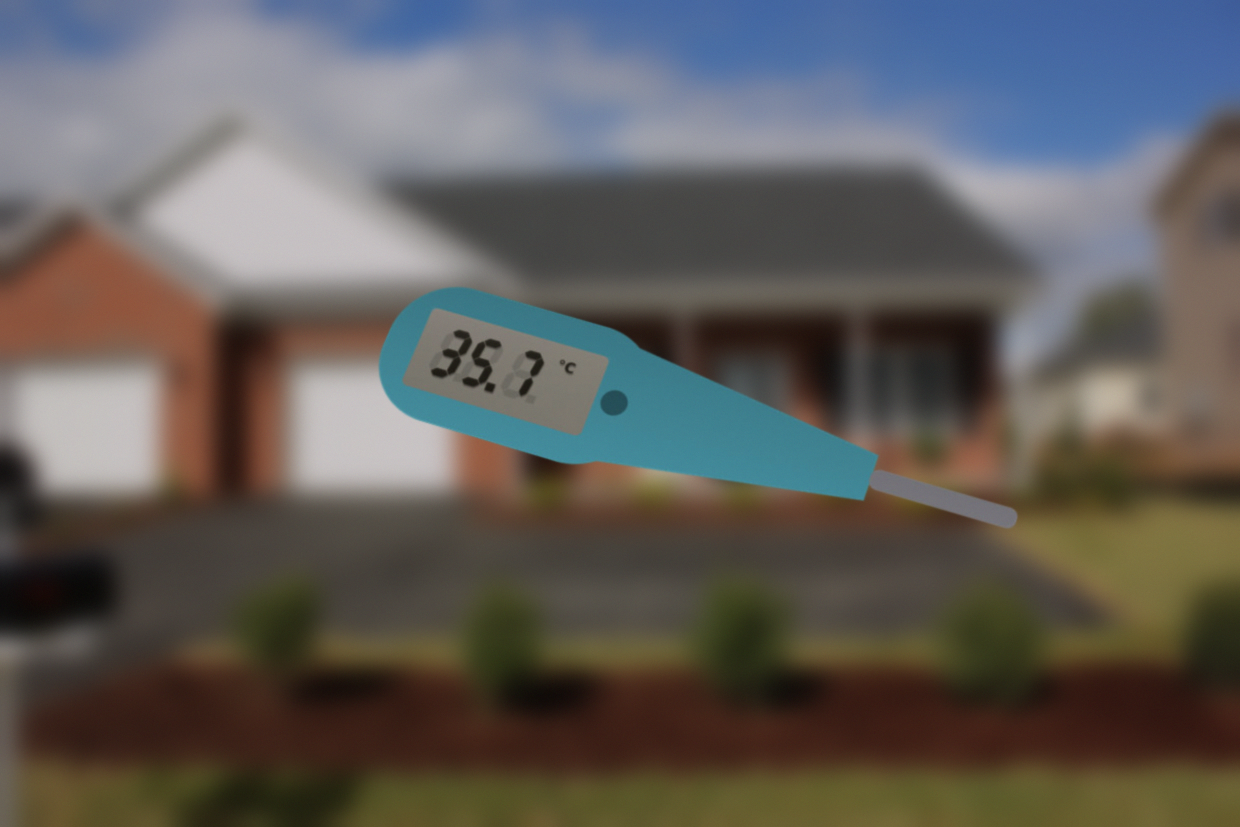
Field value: {"value": 35.7, "unit": "°C"}
